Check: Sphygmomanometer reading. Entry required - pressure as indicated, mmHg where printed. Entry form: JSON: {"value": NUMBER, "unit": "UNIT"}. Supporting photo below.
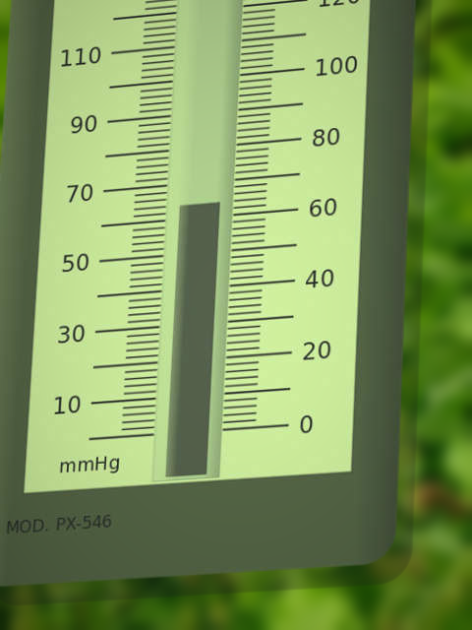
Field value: {"value": 64, "unit": "mmHg"}
